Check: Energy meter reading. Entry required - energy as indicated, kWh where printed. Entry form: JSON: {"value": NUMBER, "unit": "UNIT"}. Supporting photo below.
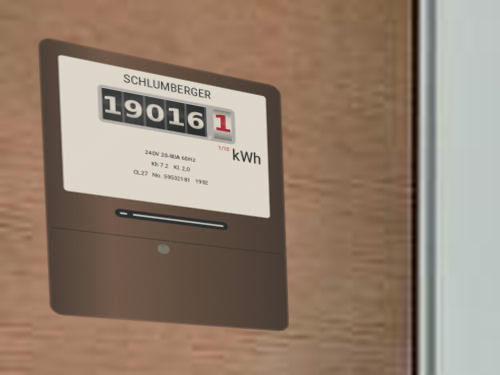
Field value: {"value": 19016.1, "unit": "kWh"}
